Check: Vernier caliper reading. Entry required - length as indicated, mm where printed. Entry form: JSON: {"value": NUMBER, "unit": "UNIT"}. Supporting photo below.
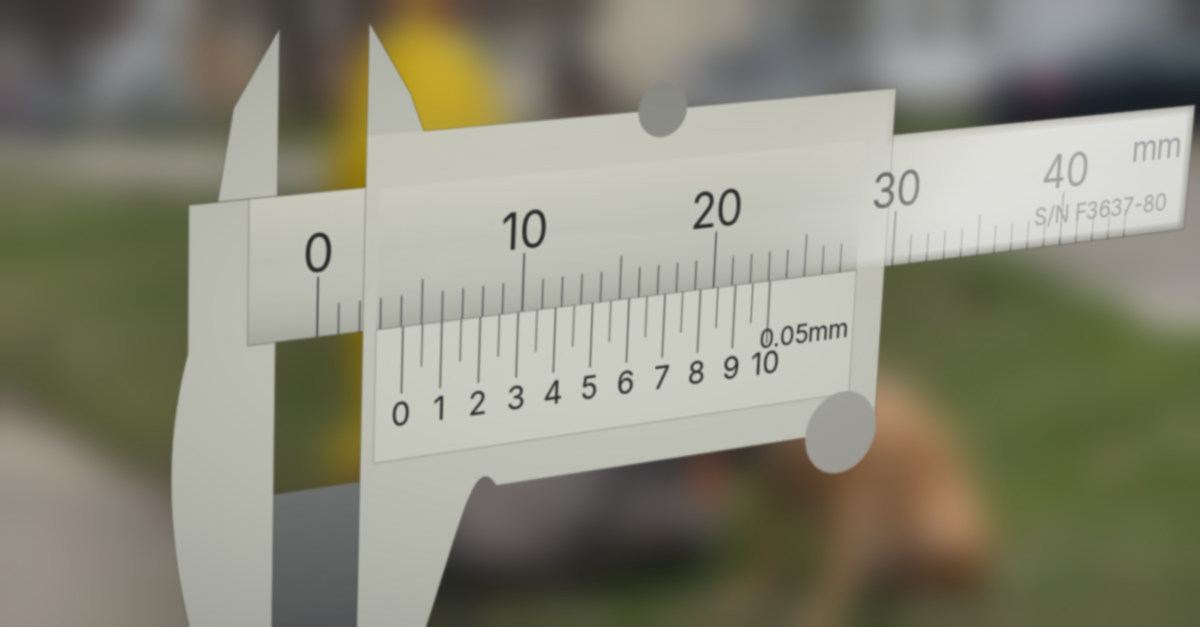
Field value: {"value": 4.1, "unit": "mm"}
